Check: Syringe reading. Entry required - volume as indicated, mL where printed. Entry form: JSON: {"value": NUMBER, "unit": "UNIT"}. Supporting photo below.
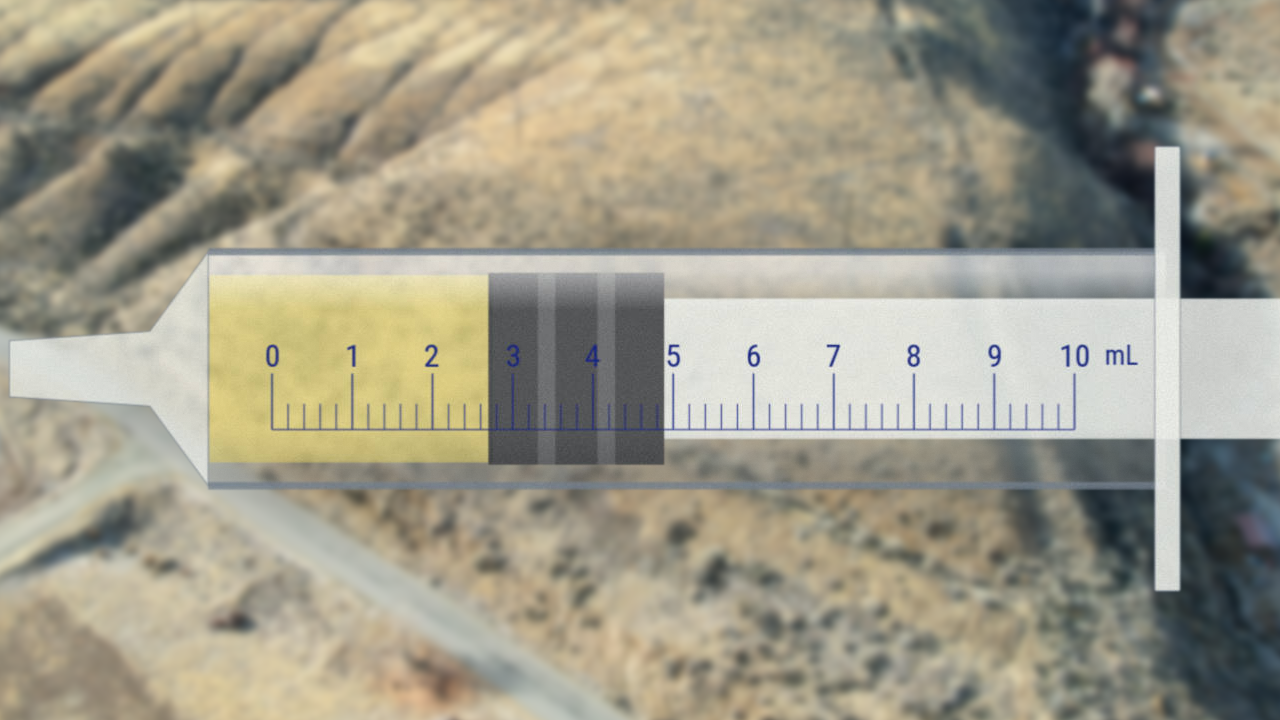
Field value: {"value": 2.7, "unit": "mL"}
